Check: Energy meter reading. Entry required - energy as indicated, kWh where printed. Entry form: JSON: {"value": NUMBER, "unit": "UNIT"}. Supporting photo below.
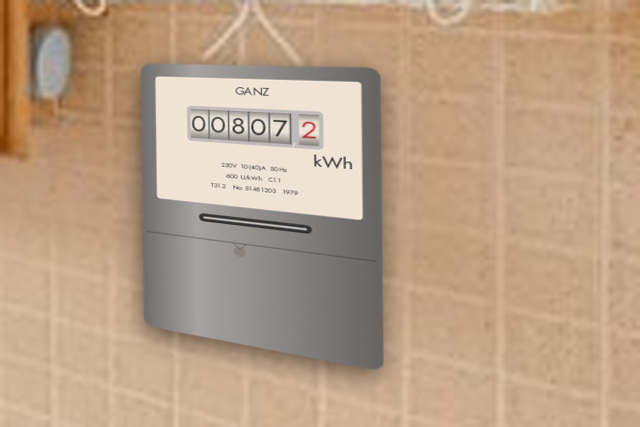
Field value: {"value": 807.2, "unit": "kWh"}
